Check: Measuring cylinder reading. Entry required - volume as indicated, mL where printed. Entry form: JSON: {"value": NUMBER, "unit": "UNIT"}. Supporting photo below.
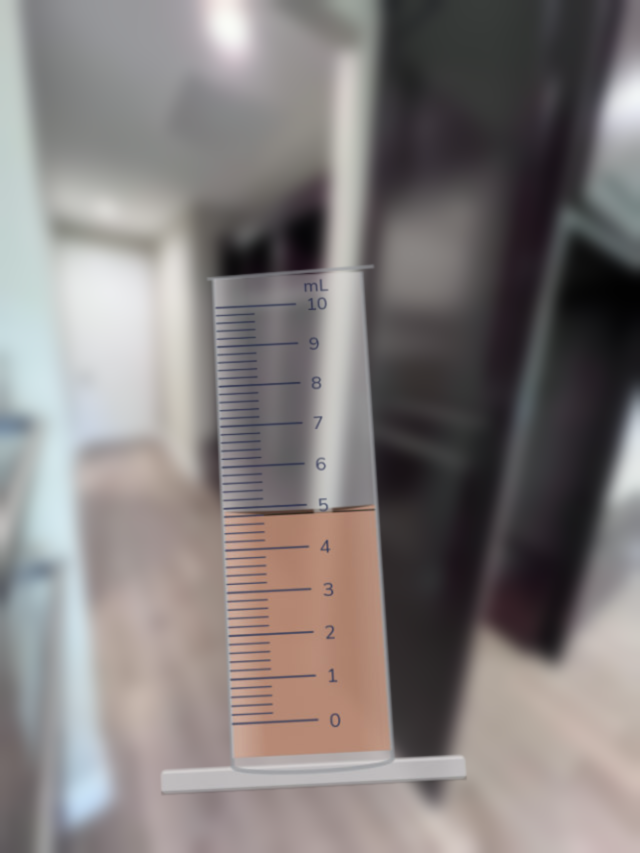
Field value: {"value": 4.8, "unit": "mL"}
